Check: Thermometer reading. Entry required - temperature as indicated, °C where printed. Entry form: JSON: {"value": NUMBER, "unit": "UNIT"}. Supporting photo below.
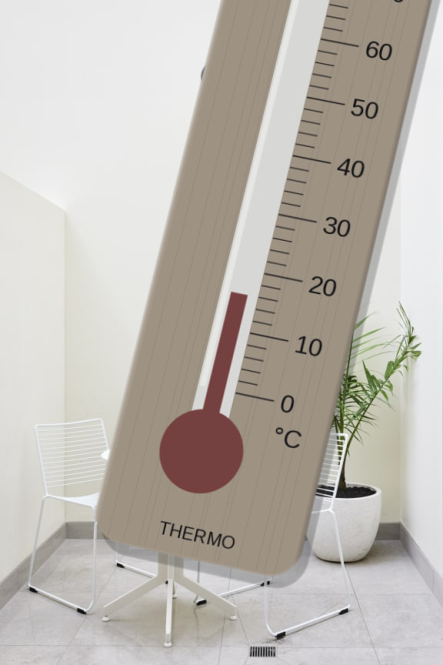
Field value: {"value": 16, "unit": "°C"}
